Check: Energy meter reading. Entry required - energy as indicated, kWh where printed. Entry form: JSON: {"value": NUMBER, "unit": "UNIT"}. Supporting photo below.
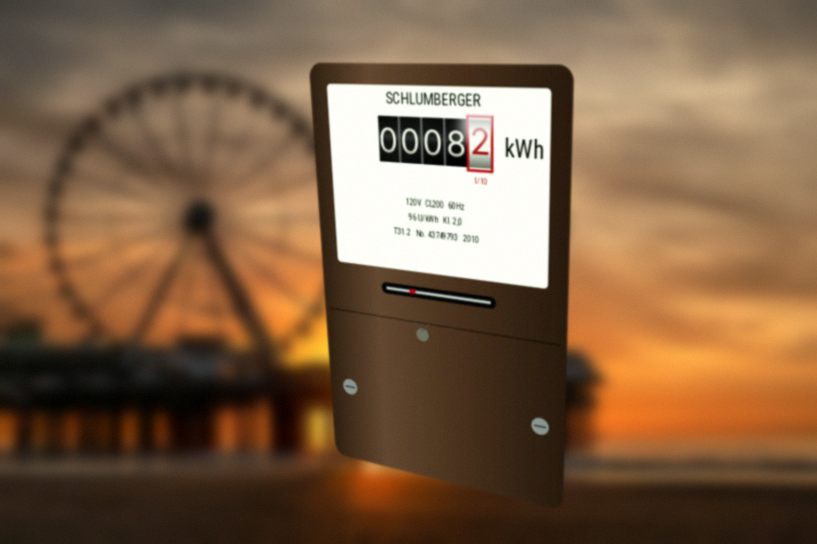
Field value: {"value": 8.2, "unit": "kWh"}
